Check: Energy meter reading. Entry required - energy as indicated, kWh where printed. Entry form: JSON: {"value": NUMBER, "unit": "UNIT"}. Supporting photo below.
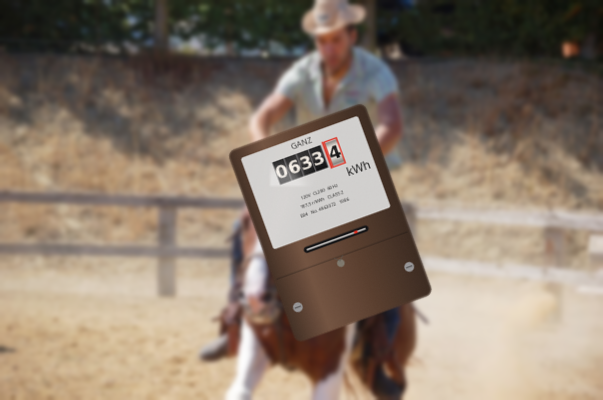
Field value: {"value": 633.4, "unit": "kWh"}
